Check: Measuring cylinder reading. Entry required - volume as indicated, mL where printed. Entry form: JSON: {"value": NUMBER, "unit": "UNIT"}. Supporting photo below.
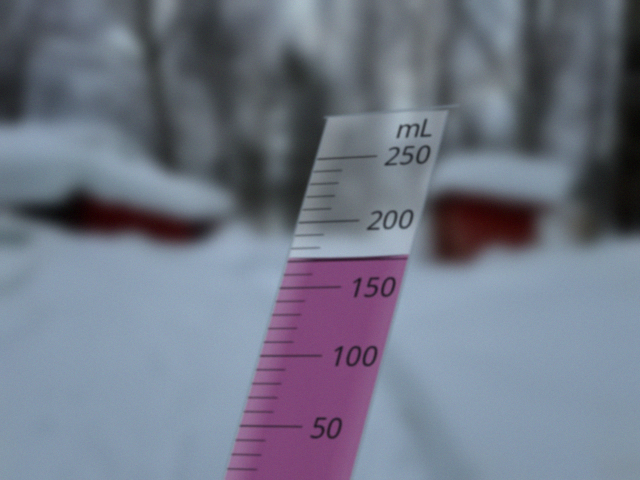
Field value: {"value": 170, "unit": "mL"}
